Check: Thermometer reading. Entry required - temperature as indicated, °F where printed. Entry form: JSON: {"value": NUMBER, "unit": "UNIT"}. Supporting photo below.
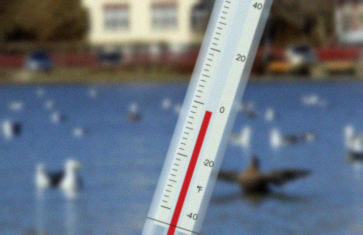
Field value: {"value": -2, "unit": "°F"}
